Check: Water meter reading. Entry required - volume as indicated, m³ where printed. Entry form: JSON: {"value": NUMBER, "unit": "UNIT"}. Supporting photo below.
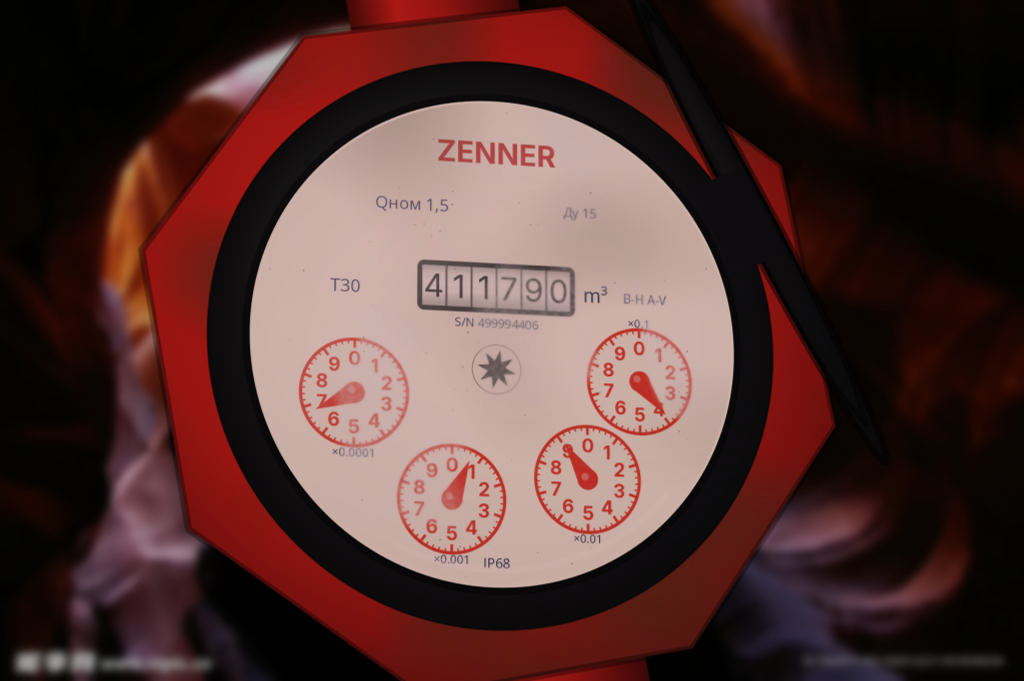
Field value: {"value": 411790.3906, "unit": "m³"}
